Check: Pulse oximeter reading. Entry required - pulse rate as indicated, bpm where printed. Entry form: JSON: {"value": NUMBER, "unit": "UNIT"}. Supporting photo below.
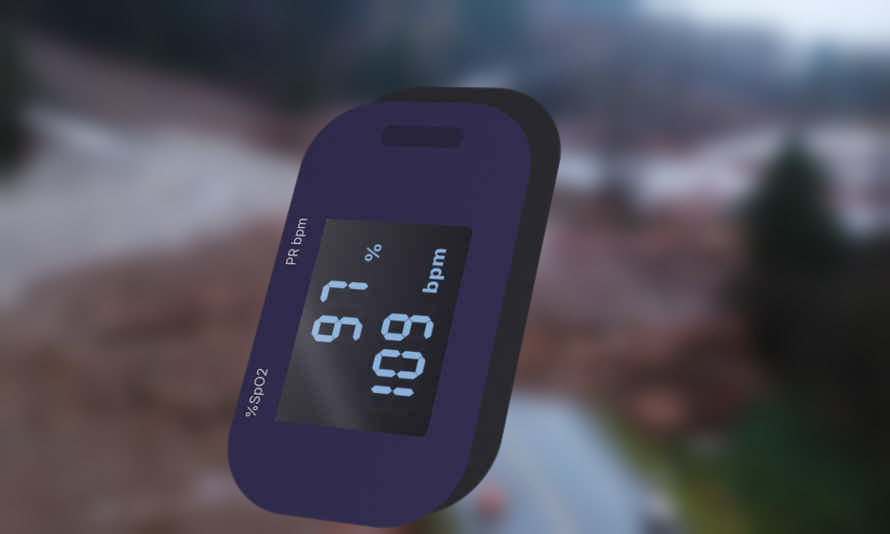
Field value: {"value": 109, "unit": "bpm"}
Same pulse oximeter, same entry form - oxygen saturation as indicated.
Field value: {"value": 97, "unit": "%"}
